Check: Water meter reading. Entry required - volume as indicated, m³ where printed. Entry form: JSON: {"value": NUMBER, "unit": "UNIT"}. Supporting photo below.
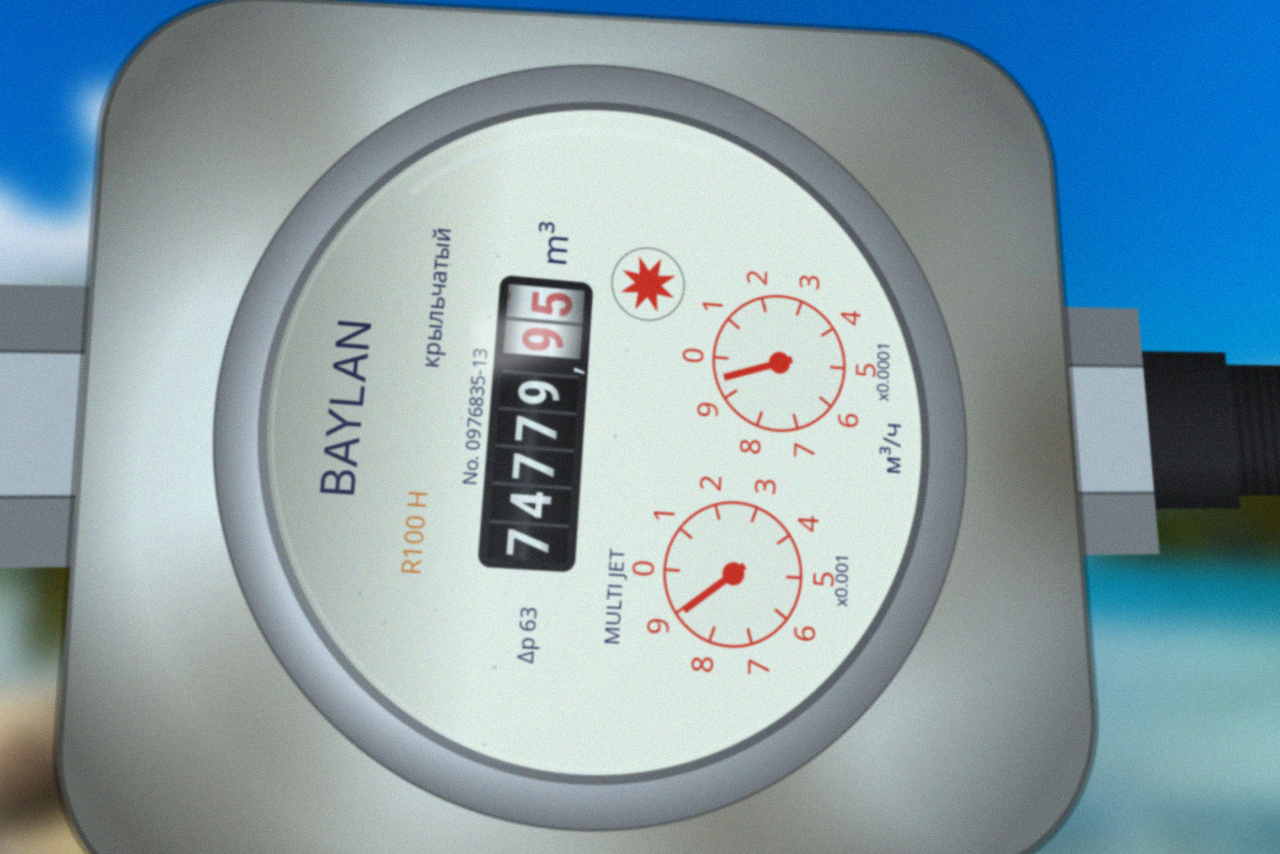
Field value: {"value": 74779.9489, "unit": "m³"}
